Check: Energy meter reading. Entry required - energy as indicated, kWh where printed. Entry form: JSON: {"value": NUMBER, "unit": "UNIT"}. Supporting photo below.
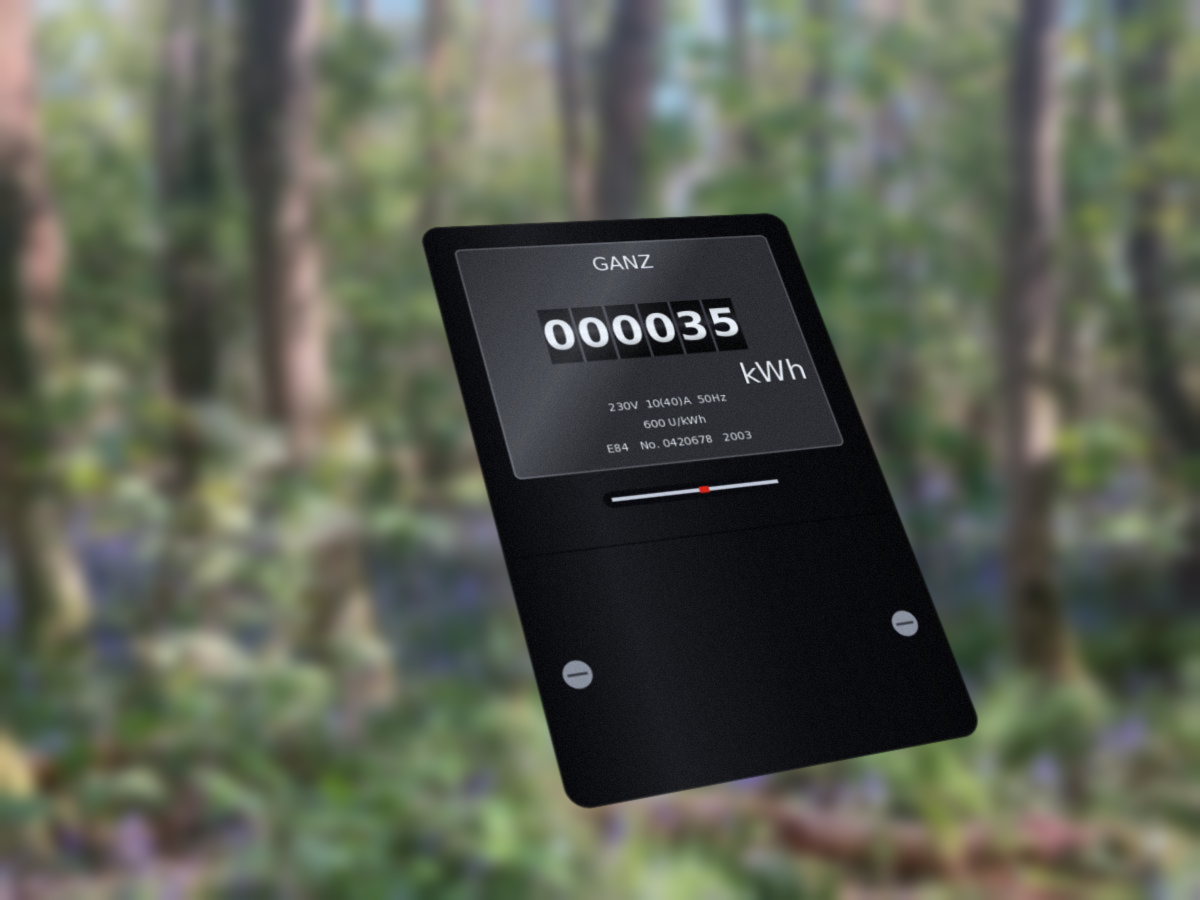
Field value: {"value": 35, "unit": "kWh"}
